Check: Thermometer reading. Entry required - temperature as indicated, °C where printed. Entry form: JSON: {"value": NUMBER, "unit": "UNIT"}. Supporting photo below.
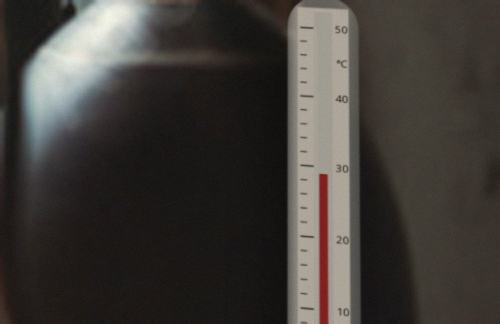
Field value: {"value": 29, "unit": "°C"}
